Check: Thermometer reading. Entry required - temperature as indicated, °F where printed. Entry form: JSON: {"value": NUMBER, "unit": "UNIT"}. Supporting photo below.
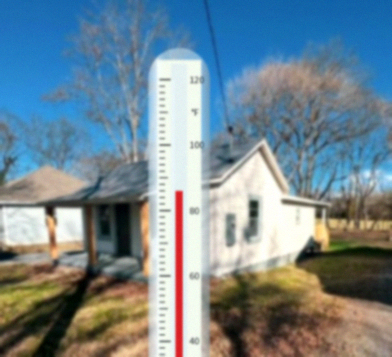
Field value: {"value": 86, "unit": "°F"}
